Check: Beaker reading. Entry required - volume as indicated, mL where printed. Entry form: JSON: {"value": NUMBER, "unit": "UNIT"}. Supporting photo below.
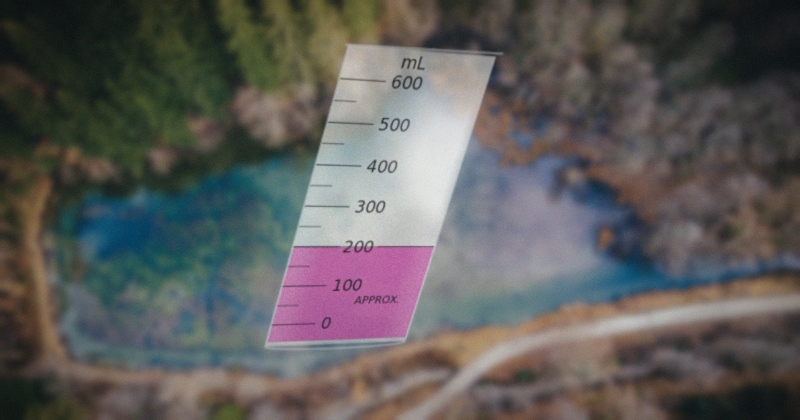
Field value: {"value": 200, "unit": "mL"}
